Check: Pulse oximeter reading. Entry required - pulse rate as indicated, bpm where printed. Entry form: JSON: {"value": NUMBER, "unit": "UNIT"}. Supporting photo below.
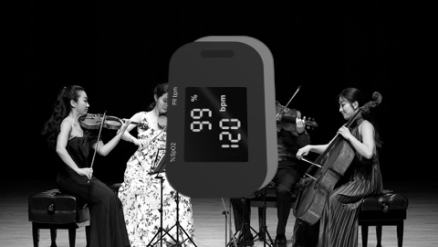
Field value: {"value": 120, "unit": "bpm"}
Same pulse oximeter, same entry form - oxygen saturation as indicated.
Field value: {"value": 99, "unit": "%"}
